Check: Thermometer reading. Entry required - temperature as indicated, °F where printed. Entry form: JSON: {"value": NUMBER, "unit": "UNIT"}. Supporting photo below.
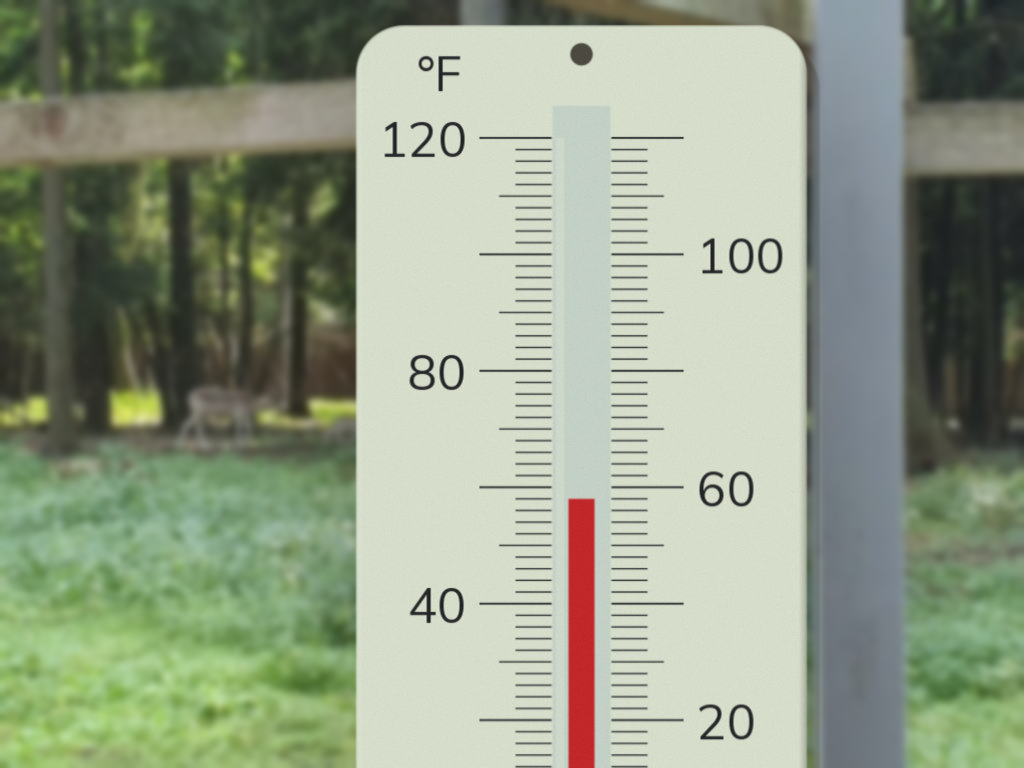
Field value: {"value": 58, "unit": "°F"}
